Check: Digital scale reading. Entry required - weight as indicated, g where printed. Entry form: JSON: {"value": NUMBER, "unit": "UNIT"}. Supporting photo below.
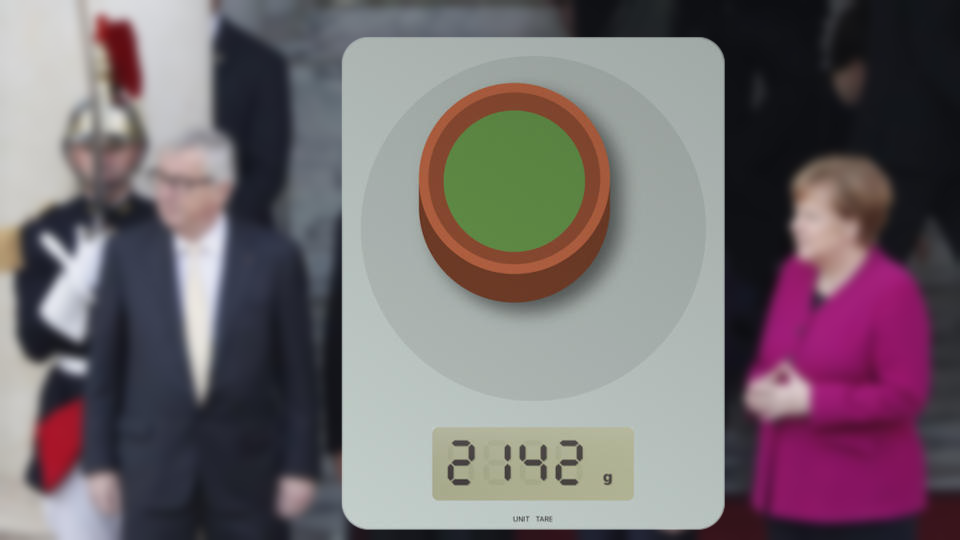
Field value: {"value": 2142, "unit": "g"}
